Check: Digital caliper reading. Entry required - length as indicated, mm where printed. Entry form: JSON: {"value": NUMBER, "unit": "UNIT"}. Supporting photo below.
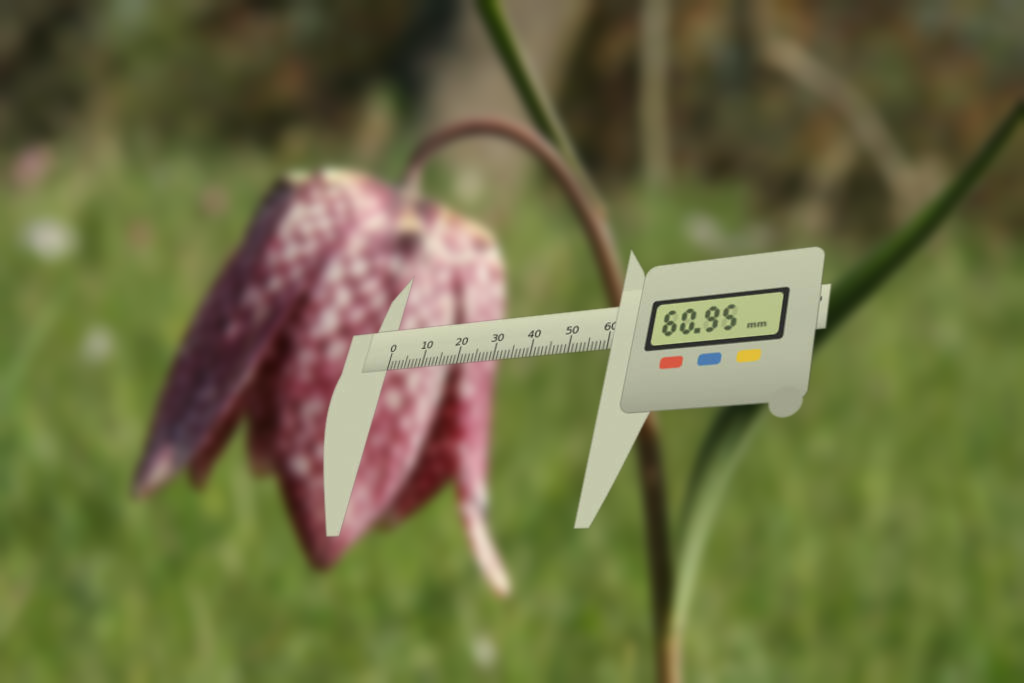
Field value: {"value": 60.95, "unit": "mm"}
